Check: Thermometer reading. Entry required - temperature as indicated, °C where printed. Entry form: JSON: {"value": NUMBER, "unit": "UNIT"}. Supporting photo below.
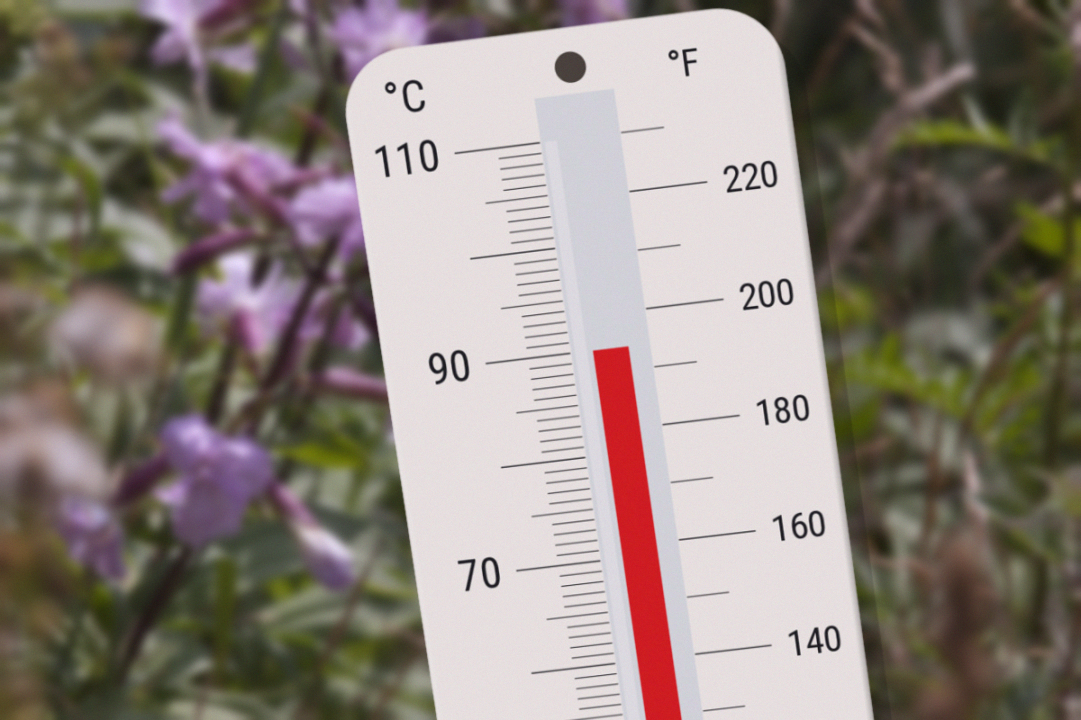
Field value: {"value": 90, "unit": "°C"}
